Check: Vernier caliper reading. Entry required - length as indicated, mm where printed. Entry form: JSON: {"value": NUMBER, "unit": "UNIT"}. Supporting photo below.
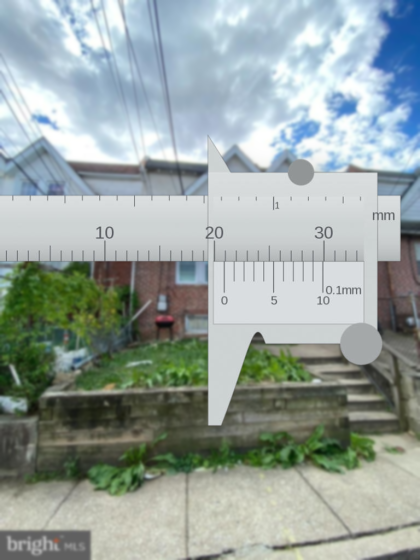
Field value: {"value": 20.9, "unit": "mm"}
